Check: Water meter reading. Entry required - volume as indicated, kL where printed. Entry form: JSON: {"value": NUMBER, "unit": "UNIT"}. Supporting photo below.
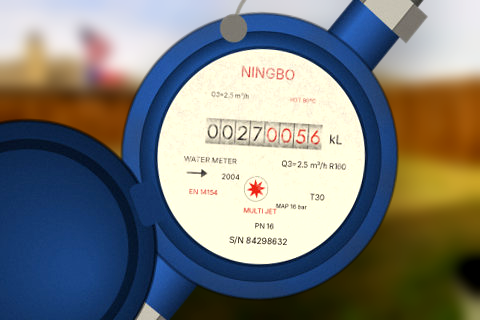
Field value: {"value": 27.0056, "unit": "kL"}
